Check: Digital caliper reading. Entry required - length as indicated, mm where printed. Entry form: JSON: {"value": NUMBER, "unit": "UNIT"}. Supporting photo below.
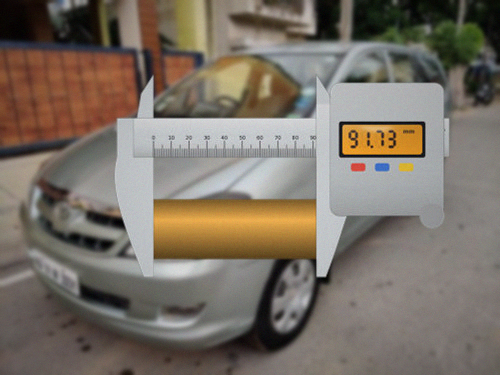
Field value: {"value": 91.73, "unit": "mm"}
